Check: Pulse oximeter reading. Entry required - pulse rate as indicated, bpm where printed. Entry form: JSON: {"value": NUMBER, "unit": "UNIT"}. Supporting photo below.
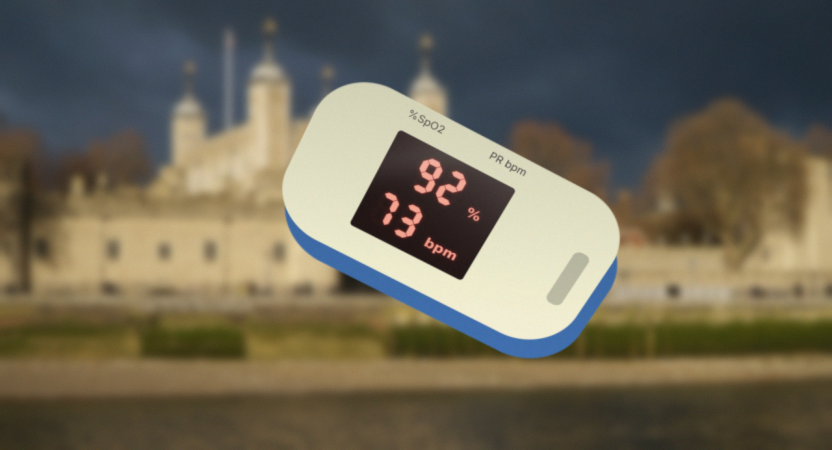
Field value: {"value": 73, "unit": "bpm"}
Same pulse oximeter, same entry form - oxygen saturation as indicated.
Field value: {"value": 92, "unit": "%"}
